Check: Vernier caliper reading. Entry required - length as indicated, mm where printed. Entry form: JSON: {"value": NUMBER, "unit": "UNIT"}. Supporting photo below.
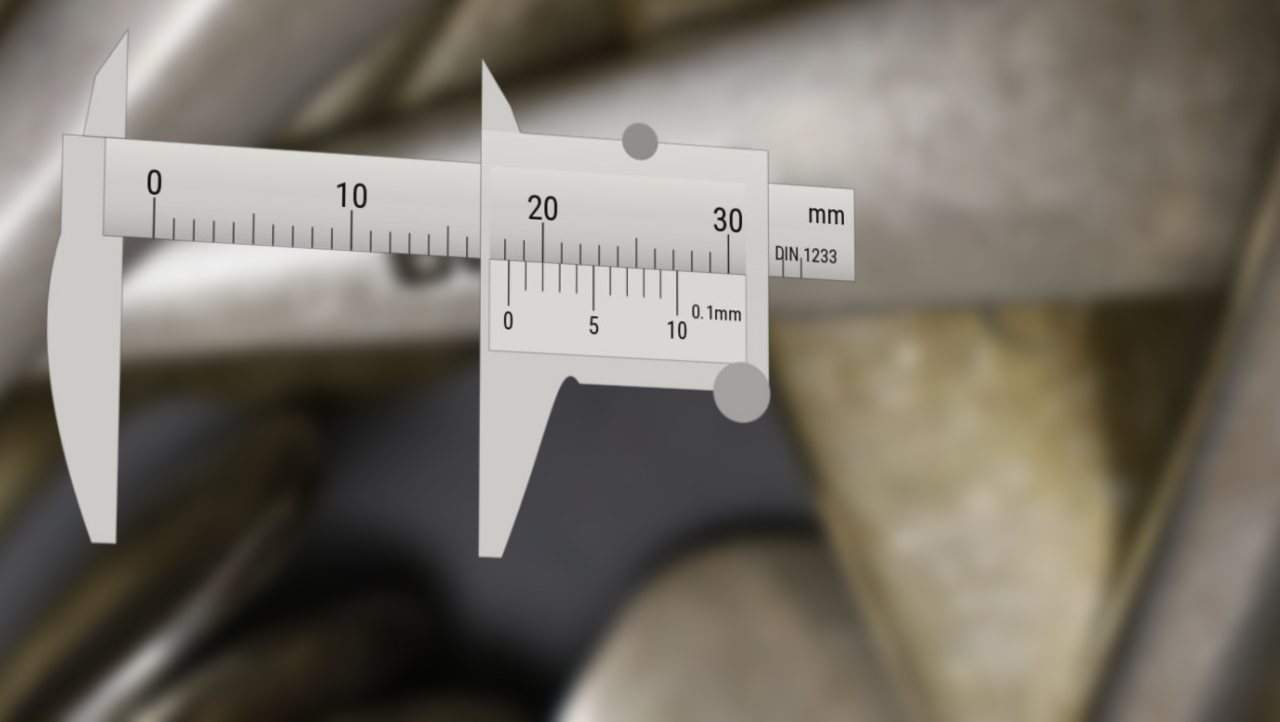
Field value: {"value": 18.2, "unit": "mm"}
